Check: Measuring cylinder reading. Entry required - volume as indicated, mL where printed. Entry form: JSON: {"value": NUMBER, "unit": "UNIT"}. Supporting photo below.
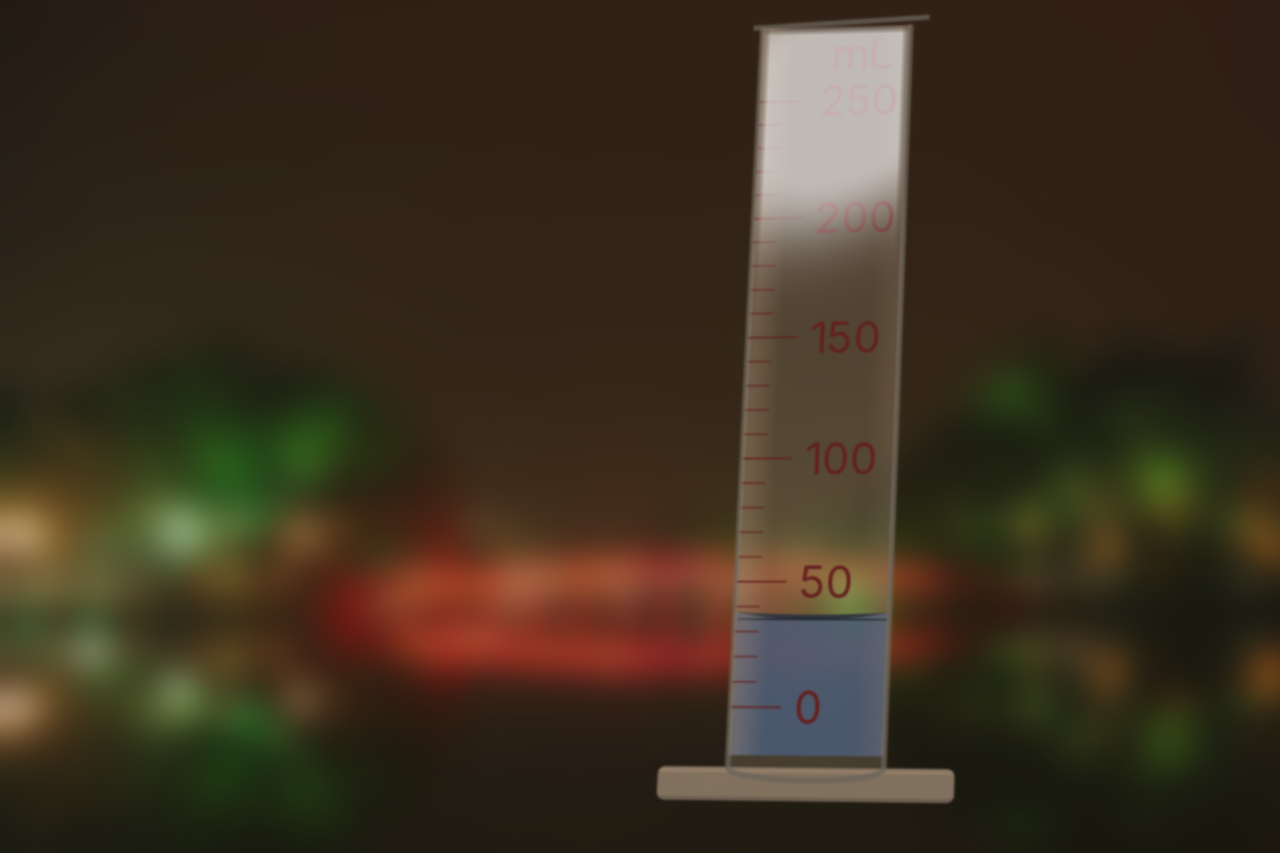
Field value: {"value": 35, "unit": "mL"}
